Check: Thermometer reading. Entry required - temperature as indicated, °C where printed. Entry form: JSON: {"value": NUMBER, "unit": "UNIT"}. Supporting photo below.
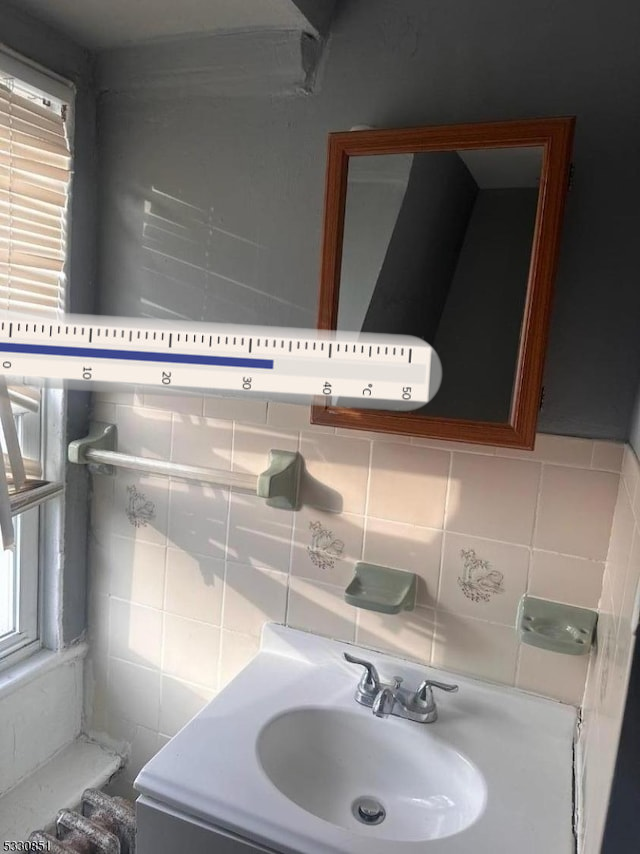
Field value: {"value": 33, "unit": "°C"}
